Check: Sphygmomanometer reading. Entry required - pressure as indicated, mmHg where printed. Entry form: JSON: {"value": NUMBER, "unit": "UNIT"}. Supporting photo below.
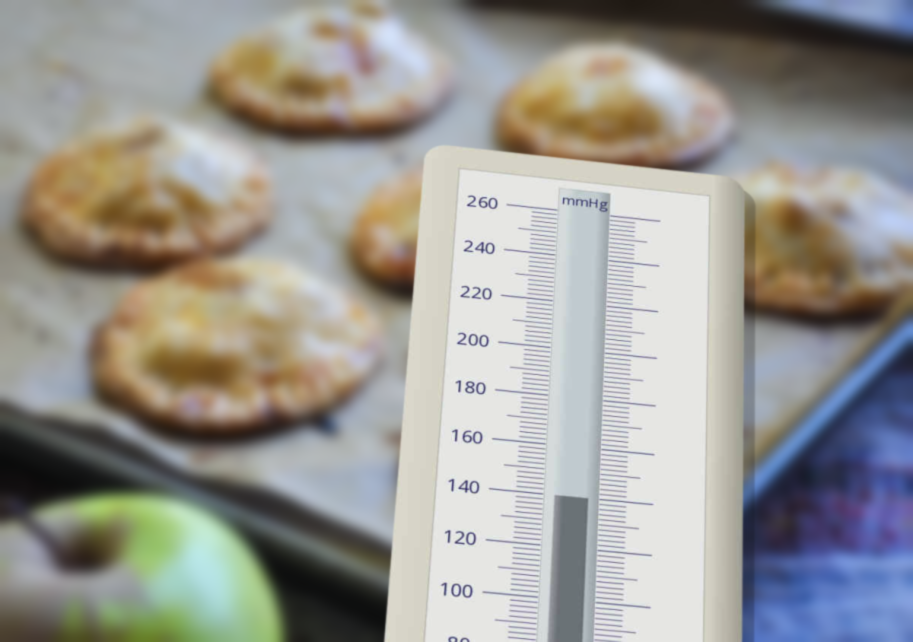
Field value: {"value": 140, "unit": "mmHg"}
